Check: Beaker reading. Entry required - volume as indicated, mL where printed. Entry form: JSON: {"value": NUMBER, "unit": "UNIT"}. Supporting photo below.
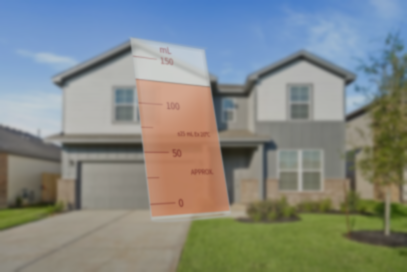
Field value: {"value": 125, "unit": "mL"}
